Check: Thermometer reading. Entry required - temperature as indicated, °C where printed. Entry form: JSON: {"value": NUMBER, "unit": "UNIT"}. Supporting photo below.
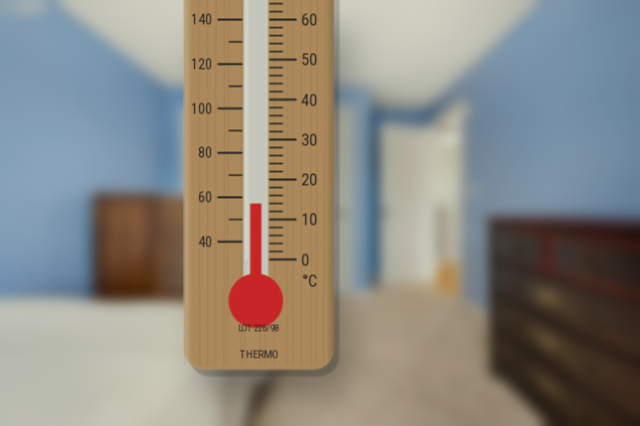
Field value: {"value": 14, "unit": "°C"}
